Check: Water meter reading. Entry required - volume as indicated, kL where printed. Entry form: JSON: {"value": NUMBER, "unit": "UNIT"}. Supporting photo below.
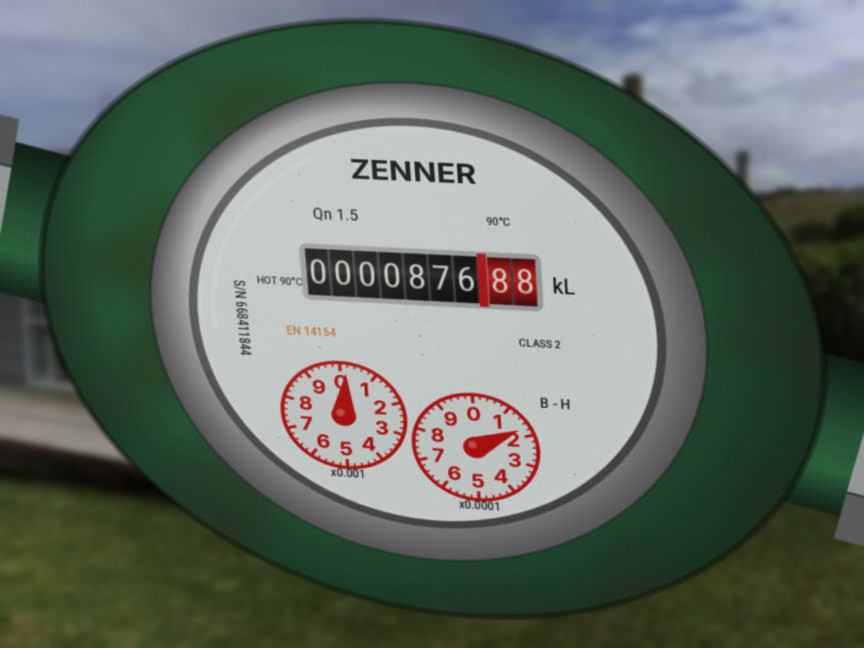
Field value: {"value": 876.8801, "unit": "kL"}
